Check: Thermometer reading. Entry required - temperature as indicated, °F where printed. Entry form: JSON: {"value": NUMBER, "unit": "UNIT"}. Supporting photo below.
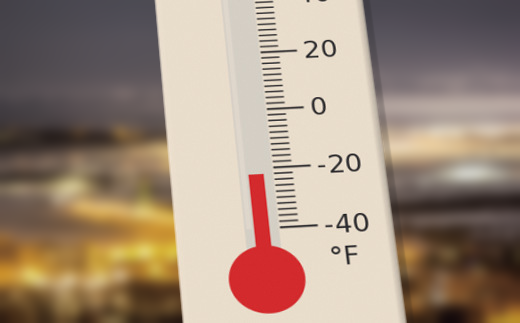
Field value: {"value": -22, "unit": "°F"}
